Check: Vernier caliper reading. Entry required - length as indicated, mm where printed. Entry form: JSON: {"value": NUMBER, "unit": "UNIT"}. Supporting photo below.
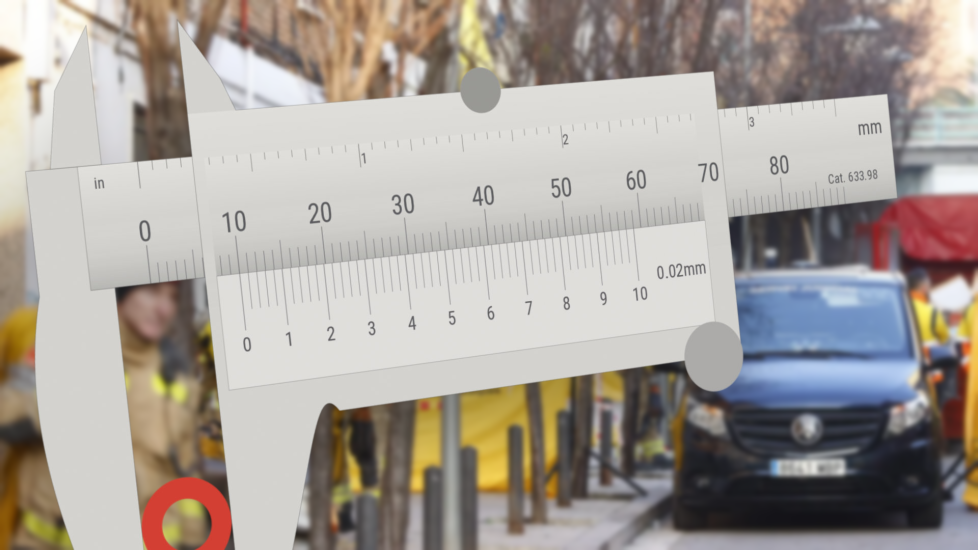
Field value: {"value": 10.0, "unit": "mm"}
